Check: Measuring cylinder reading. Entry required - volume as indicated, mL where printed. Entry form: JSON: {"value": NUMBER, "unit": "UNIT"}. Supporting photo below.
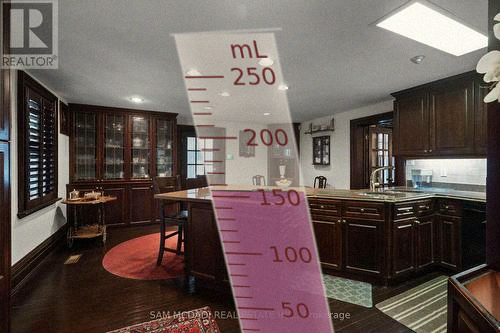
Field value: {"value": 155, "unit": "mL"}
